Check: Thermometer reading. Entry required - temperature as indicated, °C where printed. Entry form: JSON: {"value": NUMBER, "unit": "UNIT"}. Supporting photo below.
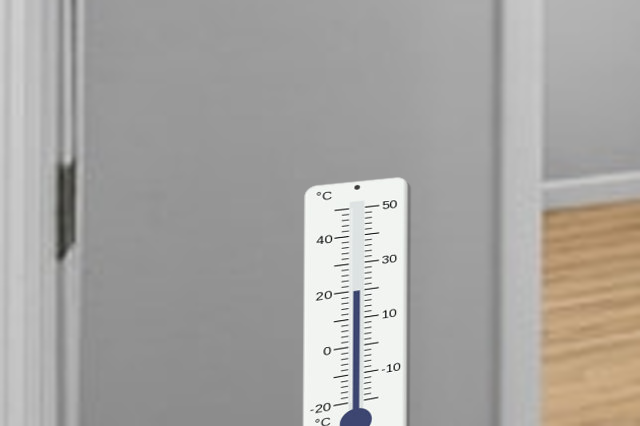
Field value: {"value": 20, "unit": "°C"}
